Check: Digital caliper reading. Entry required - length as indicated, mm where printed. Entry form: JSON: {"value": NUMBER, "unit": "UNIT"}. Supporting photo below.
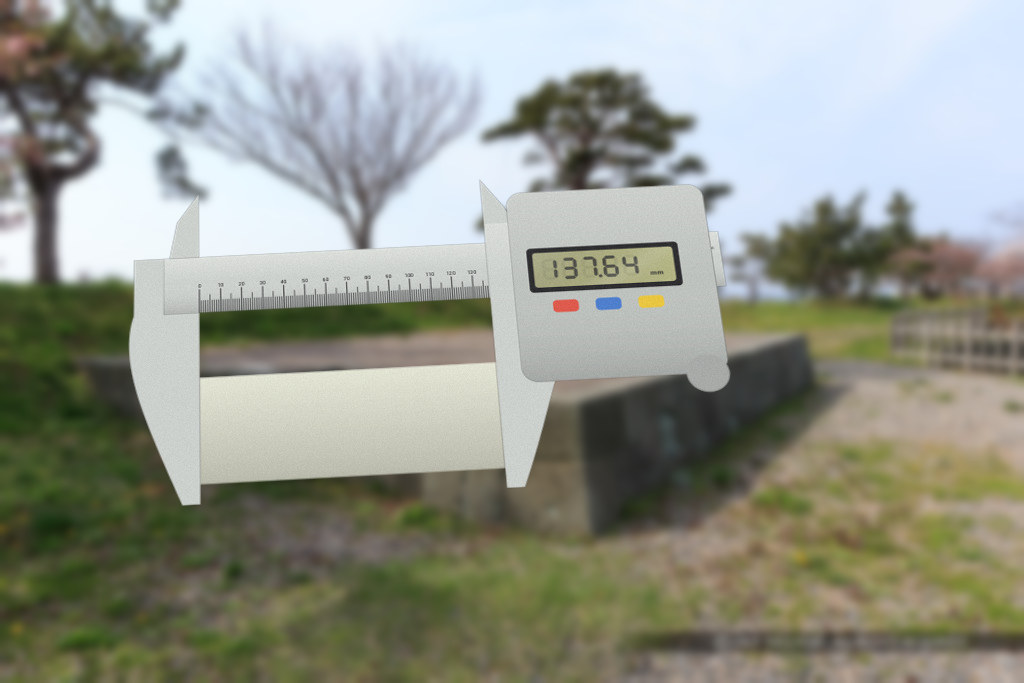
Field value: {"value": 137.64, "unit": "mm"}
